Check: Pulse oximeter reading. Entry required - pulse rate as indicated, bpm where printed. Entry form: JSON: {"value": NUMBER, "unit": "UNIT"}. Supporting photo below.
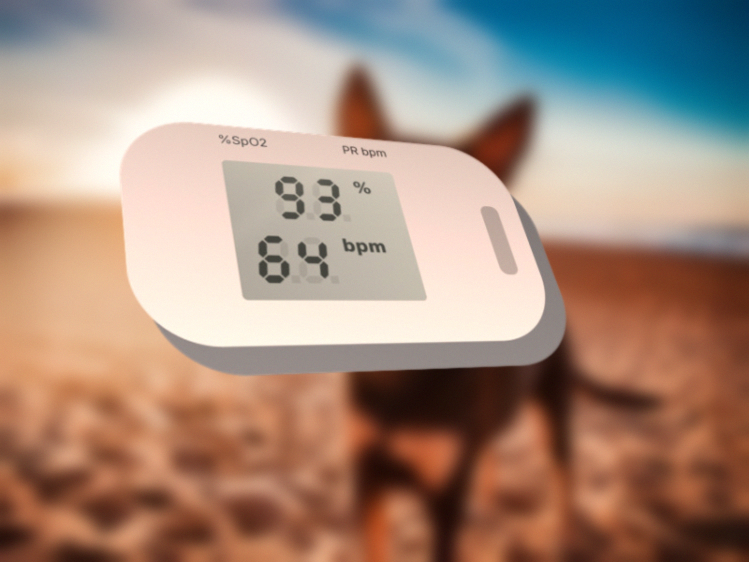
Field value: {"value": 64, "unit": "bpm"}
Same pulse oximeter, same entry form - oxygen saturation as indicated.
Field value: {"value": 93, "unit": "%"}
